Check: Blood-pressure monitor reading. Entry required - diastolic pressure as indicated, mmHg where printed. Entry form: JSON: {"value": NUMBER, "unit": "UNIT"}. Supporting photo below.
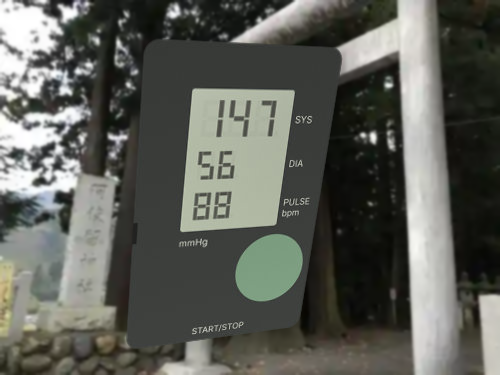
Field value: {"value": 56, "unit": "mmHg"}
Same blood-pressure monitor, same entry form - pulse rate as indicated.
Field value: {"value": 88, "unit": "bpm"}
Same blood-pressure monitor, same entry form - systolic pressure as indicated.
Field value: {"value": 147, "unit": "mmHg"}
